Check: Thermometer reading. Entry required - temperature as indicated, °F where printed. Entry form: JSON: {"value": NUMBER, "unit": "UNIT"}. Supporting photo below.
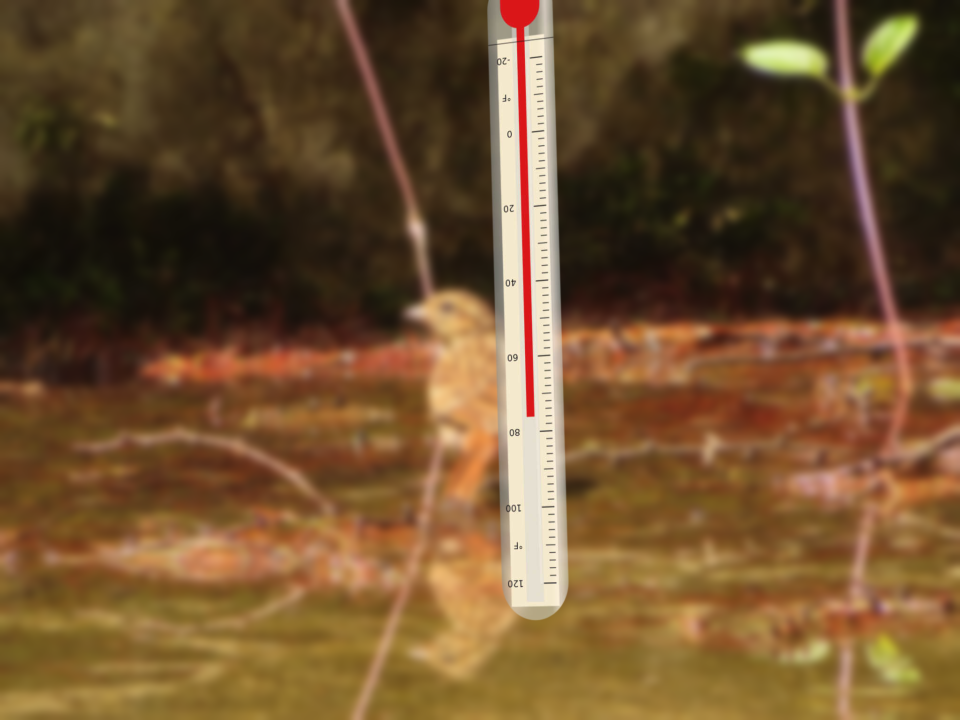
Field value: {"value": 76, "unit": "°F"}
